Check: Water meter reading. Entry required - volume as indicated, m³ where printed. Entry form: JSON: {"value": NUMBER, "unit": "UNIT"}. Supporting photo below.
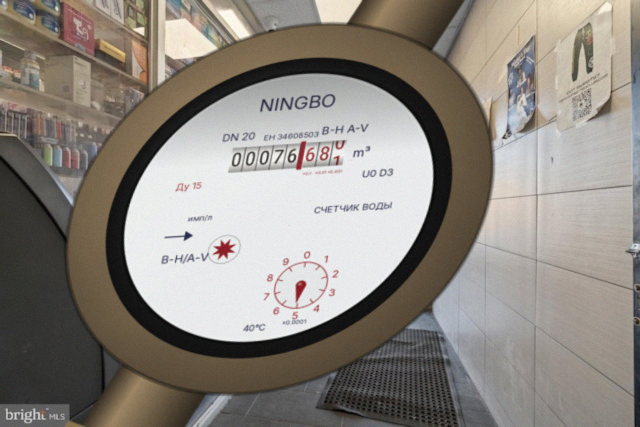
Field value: {"value": 76.6805, "unit": "m³"}
